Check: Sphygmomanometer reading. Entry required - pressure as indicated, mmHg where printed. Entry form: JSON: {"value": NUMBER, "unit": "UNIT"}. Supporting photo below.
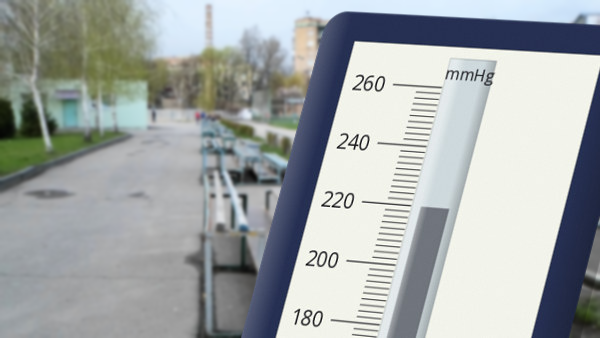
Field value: {"value": 220, "unit": "mmHg"}
